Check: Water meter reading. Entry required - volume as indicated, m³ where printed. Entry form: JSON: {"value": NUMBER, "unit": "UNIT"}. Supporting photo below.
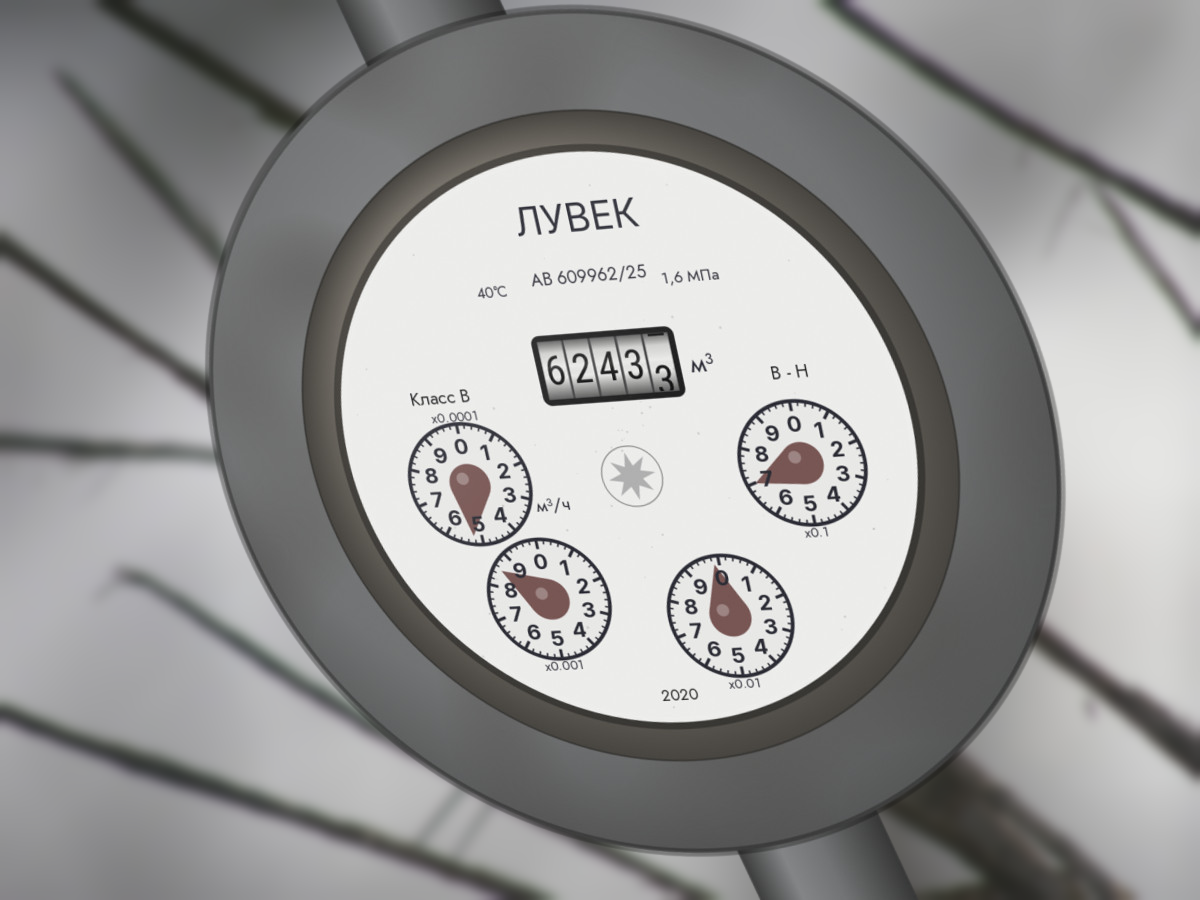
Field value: {"value": 62432.6985, "unit": "m³"}
